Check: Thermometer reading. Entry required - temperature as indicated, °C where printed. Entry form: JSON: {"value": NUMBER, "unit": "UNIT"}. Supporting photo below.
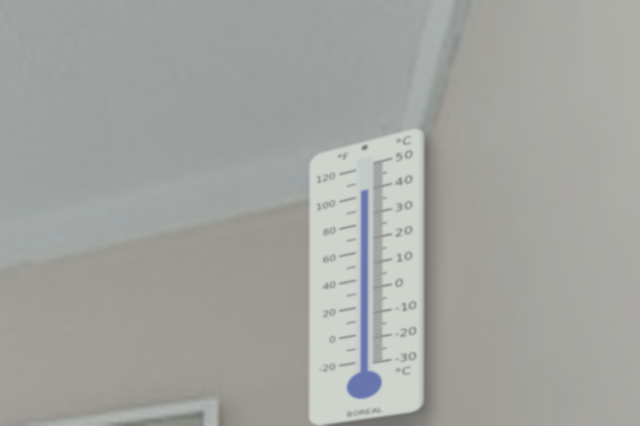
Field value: {"value": 40, "unit": "°C"}
